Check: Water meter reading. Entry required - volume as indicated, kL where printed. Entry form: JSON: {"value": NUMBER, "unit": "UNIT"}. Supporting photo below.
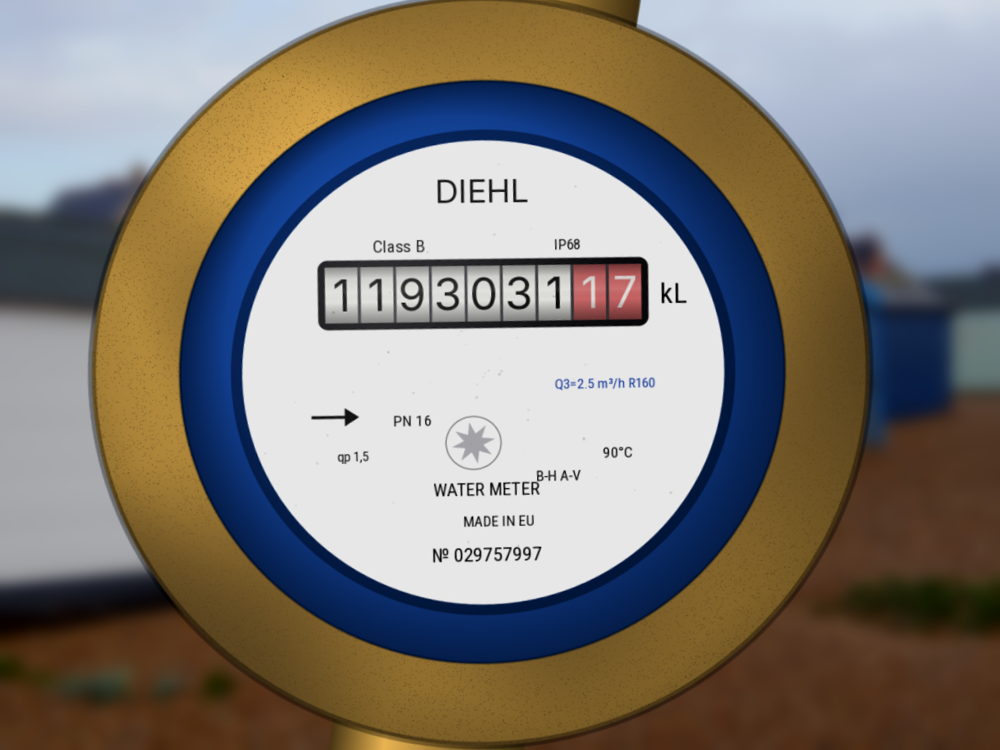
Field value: {"value": 1193031.17, "unit": "kL"}
